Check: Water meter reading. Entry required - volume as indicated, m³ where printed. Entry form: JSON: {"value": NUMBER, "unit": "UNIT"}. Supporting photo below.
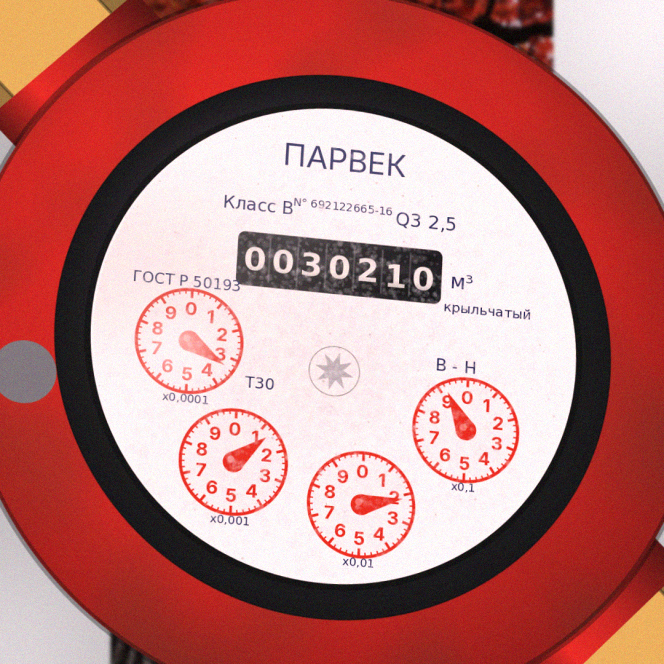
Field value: {"value": 30209.9213, "unit": "m³"}
